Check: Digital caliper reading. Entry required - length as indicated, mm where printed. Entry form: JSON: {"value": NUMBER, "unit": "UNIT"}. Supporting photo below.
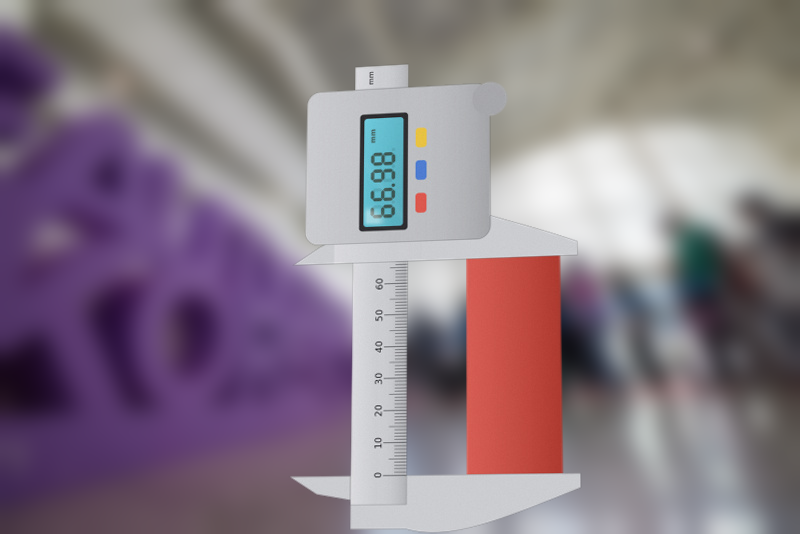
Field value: {"value": 66.98, "unit": "mm"}
